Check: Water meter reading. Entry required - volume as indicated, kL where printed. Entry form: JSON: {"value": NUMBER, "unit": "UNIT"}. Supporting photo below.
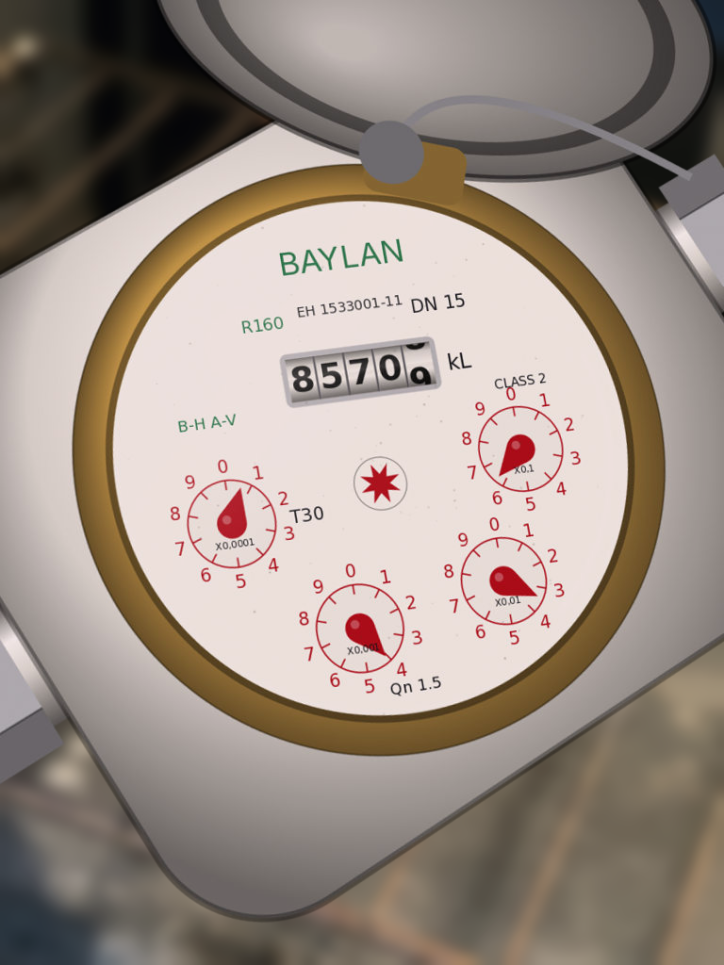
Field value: {"value": 85708.6340, "unit": "kL"}
